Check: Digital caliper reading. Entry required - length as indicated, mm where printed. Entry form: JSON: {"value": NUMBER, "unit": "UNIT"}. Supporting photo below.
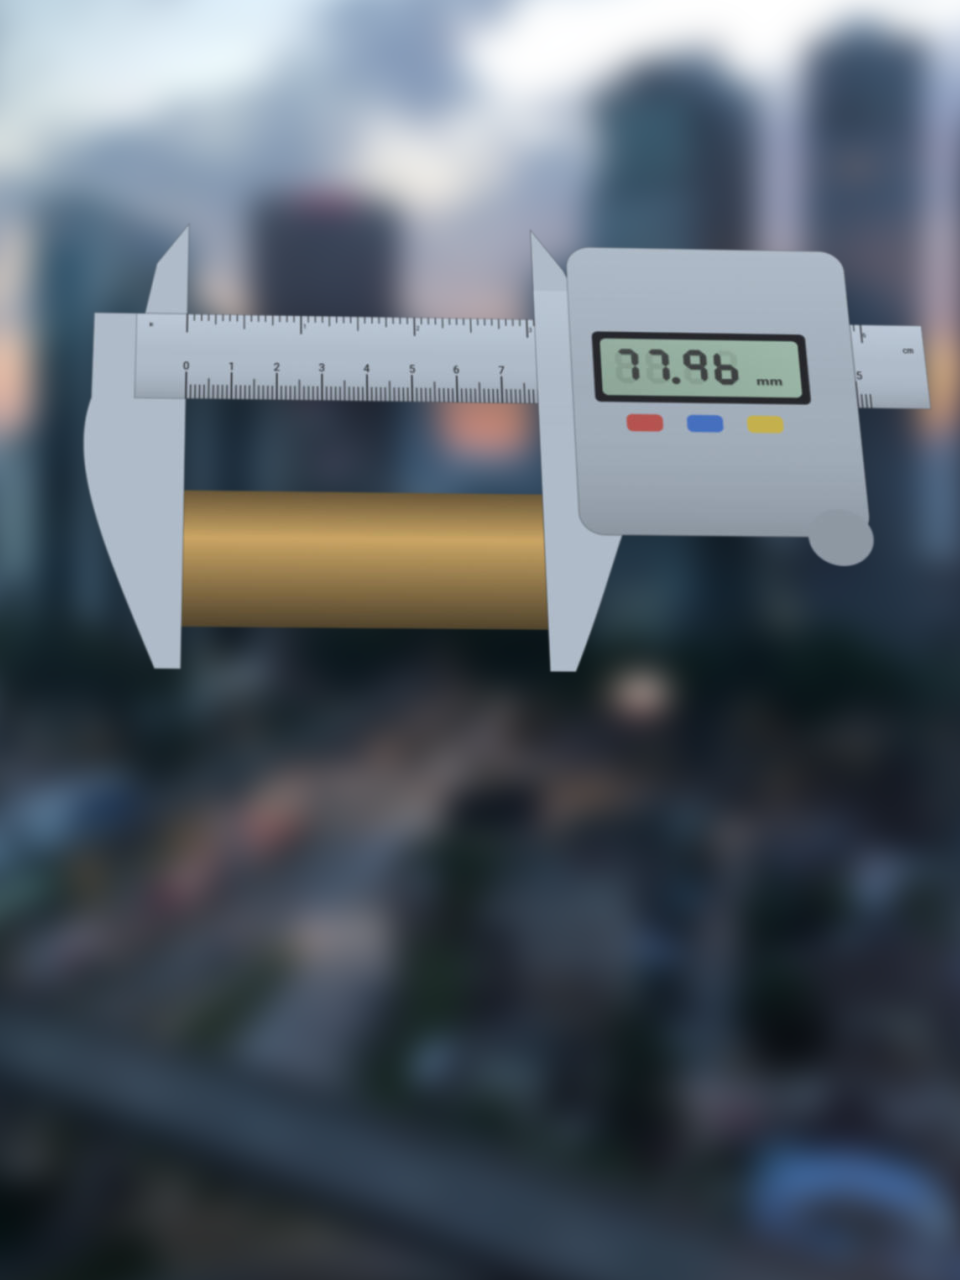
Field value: {"value": 77.96, "unit": "mm"}
